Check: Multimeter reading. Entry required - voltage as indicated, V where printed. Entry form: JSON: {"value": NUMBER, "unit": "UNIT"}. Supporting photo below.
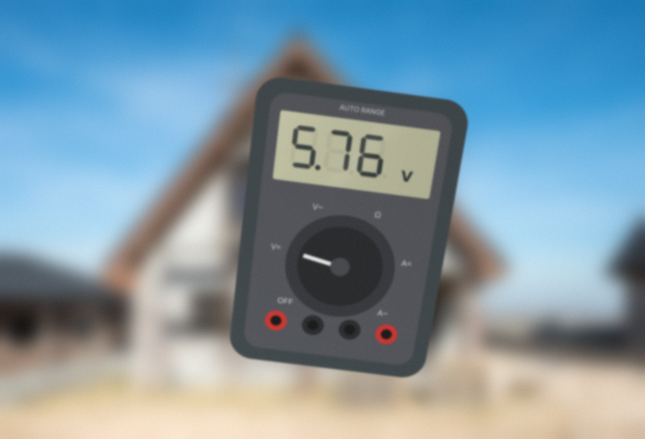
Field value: {"value": 5.76, "unit": "V"}
